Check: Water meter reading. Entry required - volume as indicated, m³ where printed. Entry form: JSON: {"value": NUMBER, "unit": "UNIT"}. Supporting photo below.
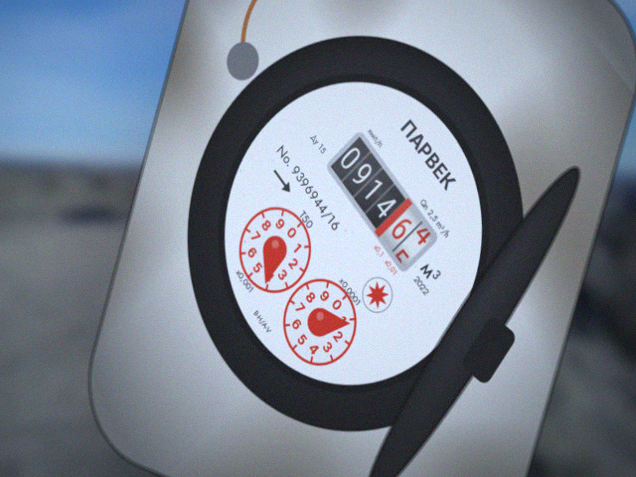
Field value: {"value": 914.6441, "unit": "m³"}
